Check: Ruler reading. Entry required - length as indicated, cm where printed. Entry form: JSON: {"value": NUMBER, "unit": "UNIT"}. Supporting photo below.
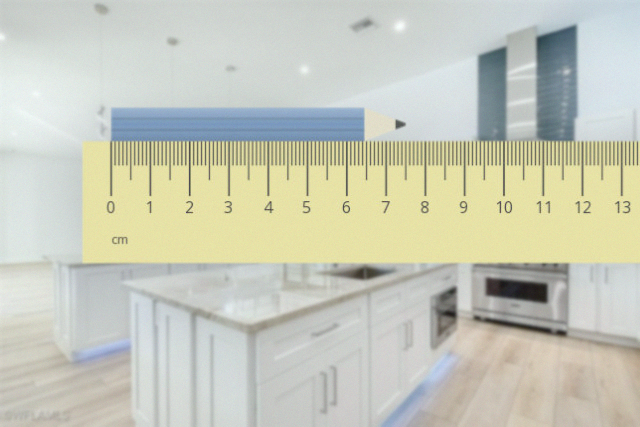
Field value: {"value": 7.5, "unit": "cm"}
